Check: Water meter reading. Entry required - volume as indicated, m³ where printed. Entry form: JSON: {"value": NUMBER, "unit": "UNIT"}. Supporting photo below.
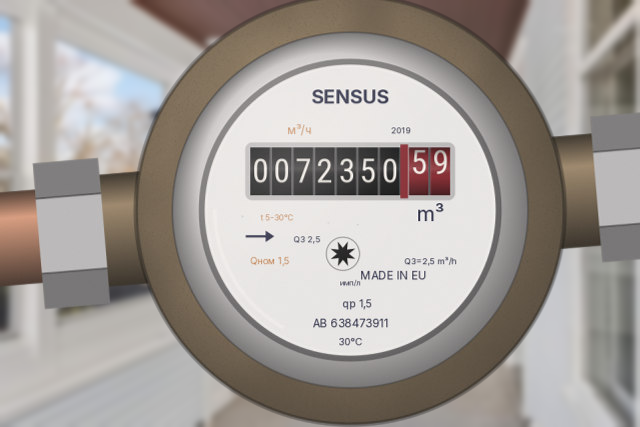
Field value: {"value": 72350.59, "unit": "m³"}
